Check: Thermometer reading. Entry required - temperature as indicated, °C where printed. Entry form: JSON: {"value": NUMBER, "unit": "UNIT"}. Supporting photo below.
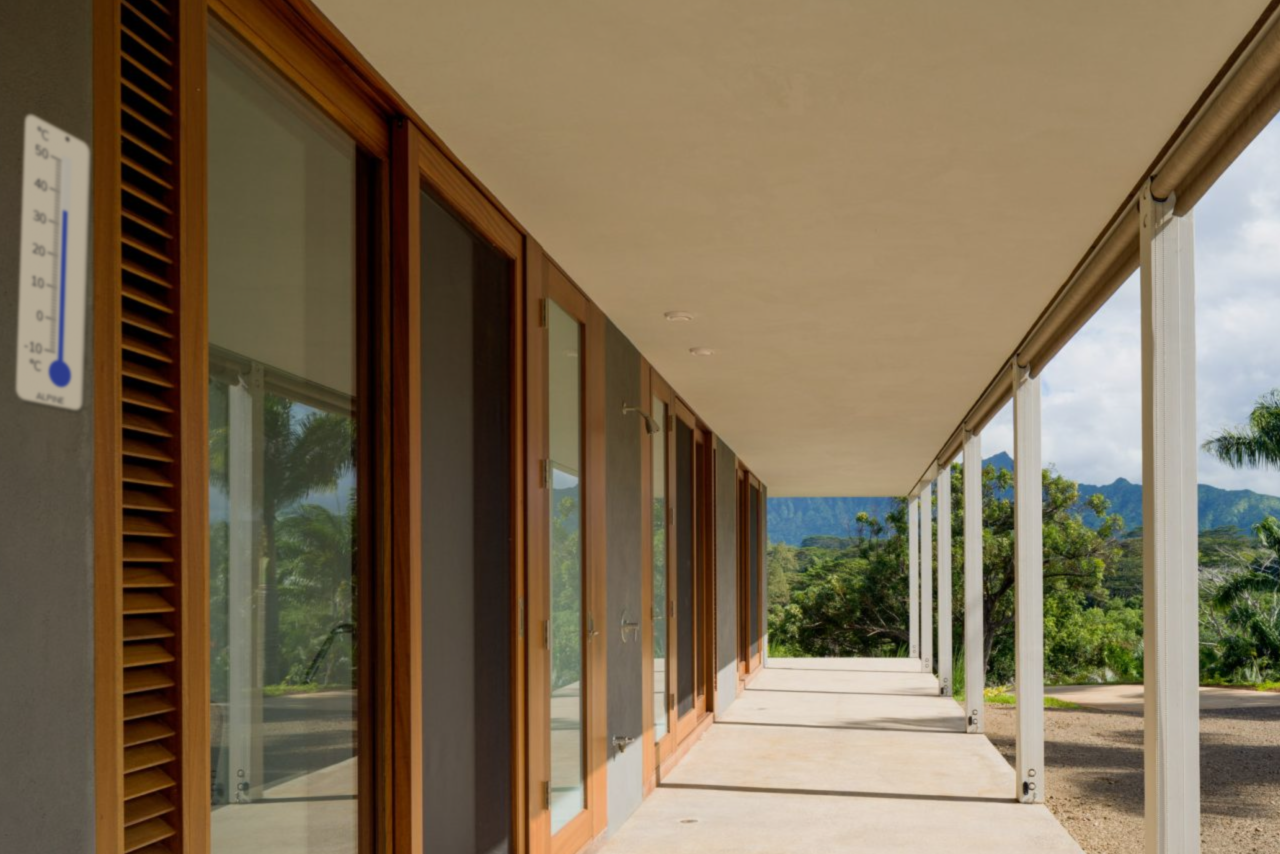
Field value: {"value": 35, "unit": "°C"}
